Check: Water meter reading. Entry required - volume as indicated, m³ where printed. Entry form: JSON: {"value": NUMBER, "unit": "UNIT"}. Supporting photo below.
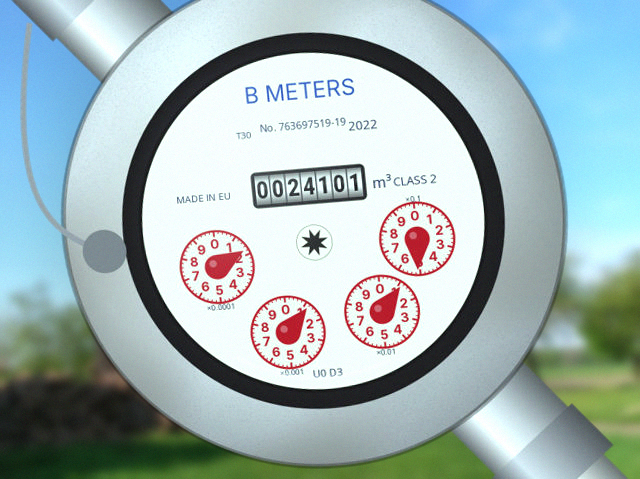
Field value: {"value": 24101.5111, "unit": "m³"}
